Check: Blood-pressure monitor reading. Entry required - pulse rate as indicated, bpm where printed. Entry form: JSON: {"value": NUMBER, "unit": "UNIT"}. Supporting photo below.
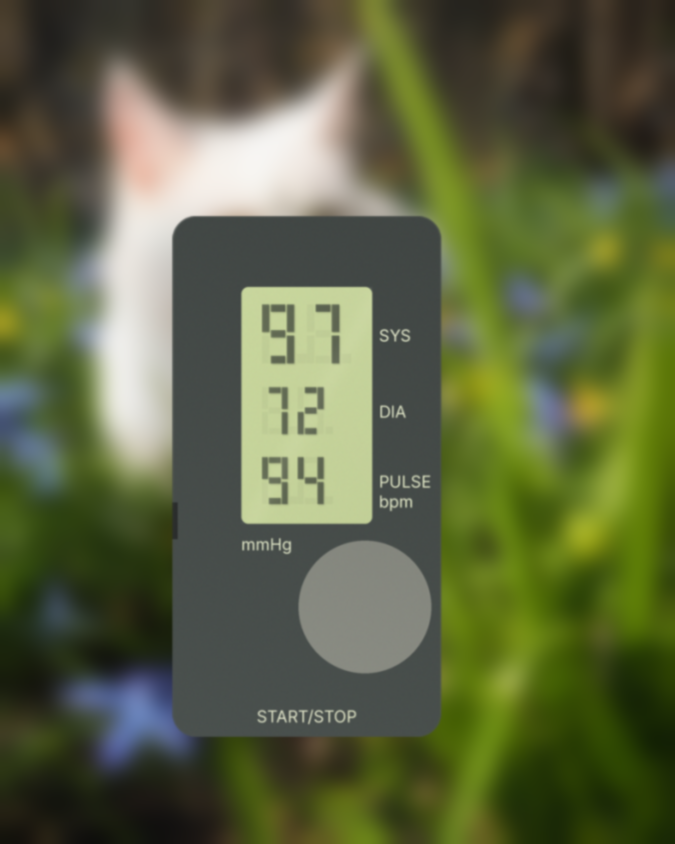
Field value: {"value": 94, "unit": "bpm"}
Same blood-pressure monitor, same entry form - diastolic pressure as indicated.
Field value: {"value": 72, "unit": "mmHg"}
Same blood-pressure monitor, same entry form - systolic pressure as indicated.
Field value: {"value": 97, "unit": "mmHg"}
